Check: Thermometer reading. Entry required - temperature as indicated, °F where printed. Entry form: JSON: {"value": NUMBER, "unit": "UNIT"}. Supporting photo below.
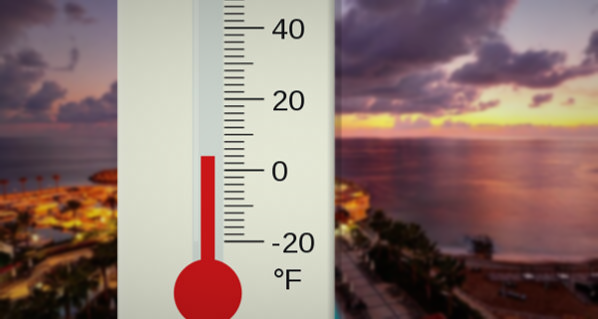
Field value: {"value": 4, "unit": "°F"}
